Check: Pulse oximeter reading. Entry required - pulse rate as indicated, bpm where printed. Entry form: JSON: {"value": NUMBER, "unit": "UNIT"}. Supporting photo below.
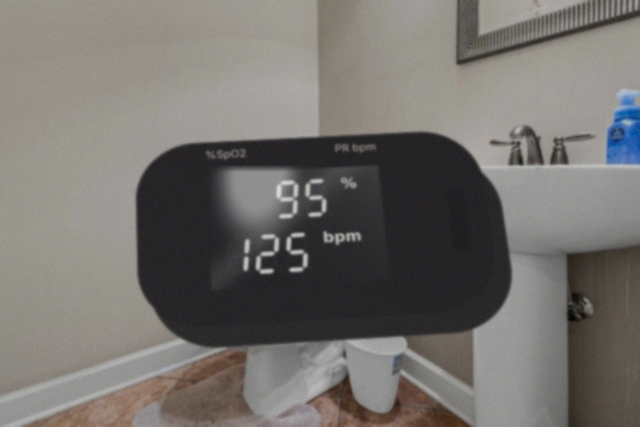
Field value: {"value": 125, "unit": "bpm"}
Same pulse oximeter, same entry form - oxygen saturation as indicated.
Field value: {"value": 95, "unit": "%"}
